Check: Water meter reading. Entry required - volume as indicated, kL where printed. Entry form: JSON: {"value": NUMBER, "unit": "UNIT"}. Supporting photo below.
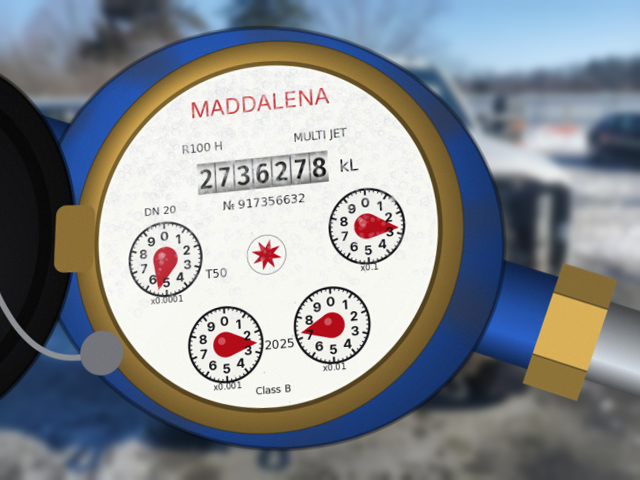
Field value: {"value": 2736278.2725, "unit": "kL"}
